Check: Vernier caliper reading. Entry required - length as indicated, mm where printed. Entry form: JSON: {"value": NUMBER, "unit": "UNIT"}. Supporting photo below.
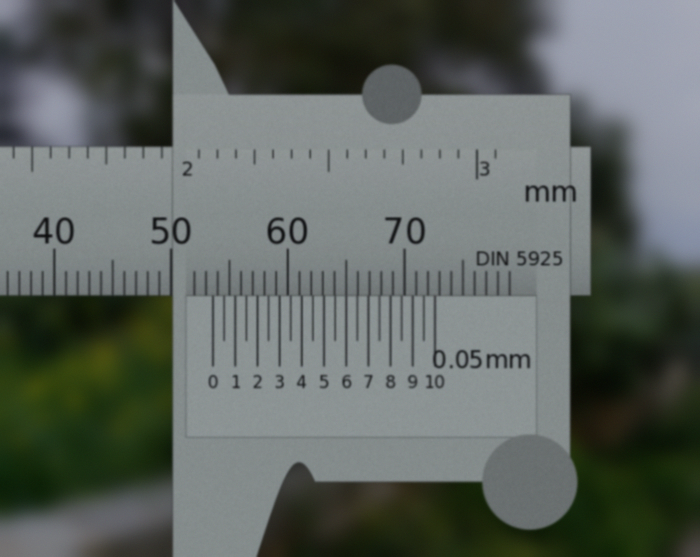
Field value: {"value": 53.6, "unit": "mm"}
